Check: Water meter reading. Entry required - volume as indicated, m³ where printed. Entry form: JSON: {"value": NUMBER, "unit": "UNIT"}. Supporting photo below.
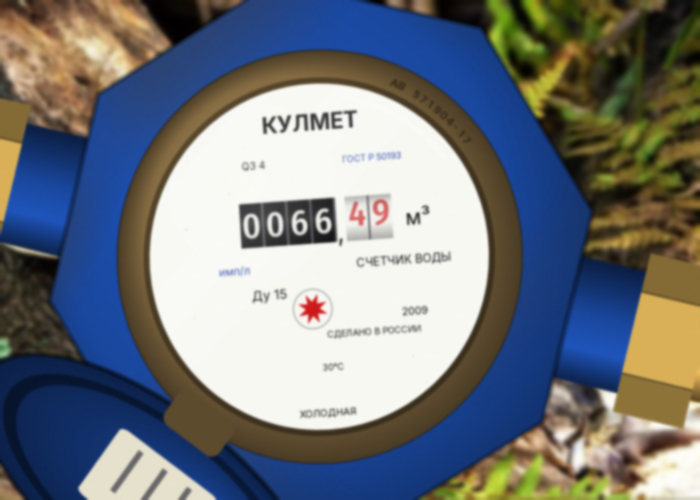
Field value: {"value": 66.49, "unit": "m³"}
